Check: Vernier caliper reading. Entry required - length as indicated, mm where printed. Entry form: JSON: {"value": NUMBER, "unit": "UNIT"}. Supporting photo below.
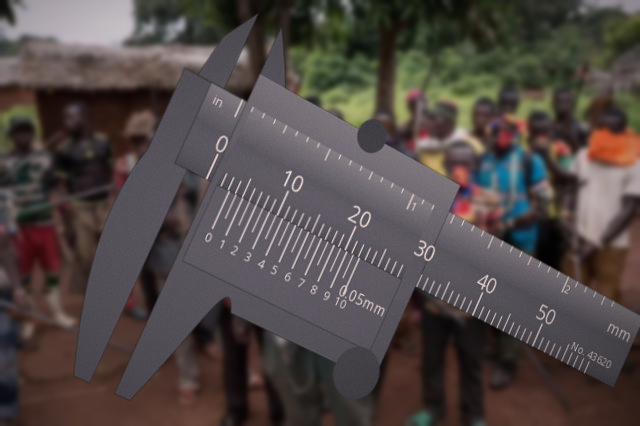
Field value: {"value": 3.2, "unit": "mm"}
